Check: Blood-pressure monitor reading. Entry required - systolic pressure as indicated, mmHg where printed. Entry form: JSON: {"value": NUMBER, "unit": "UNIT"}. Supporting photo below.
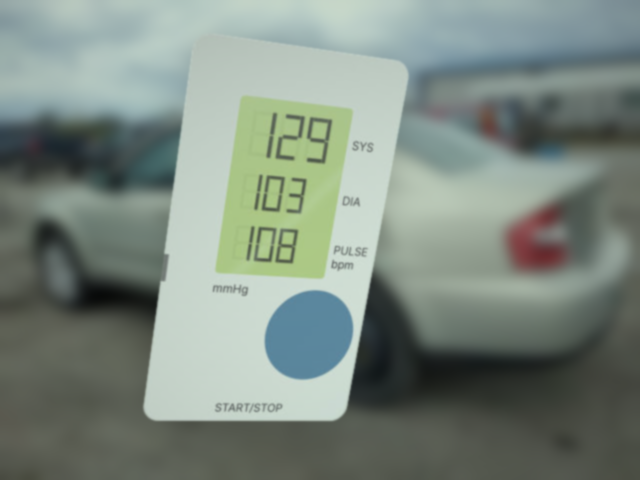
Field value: {"value": 129, "unit": "mmHg"}
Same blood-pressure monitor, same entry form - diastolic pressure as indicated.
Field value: {"value": 103, "unit": "mmHg"}
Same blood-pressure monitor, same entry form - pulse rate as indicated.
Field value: {"value": 108, "unit": "bpm"}
